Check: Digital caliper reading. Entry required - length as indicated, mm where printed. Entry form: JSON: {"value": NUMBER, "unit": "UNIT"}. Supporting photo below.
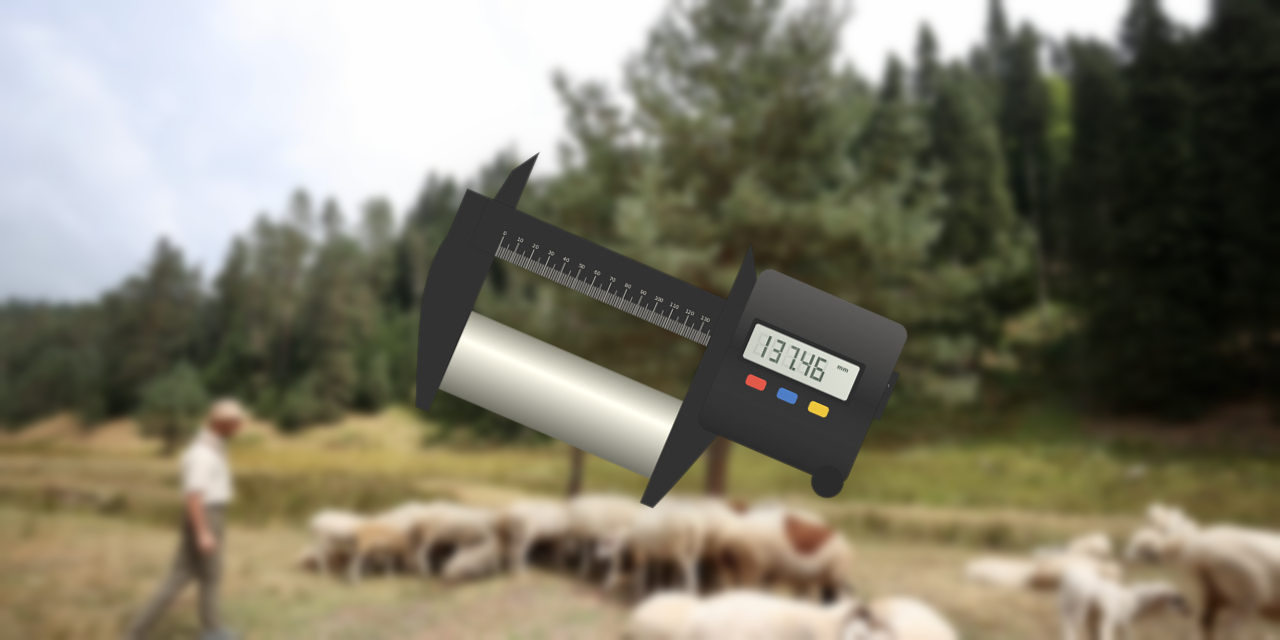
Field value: {"value": 137.46, "unit": "mm"}
